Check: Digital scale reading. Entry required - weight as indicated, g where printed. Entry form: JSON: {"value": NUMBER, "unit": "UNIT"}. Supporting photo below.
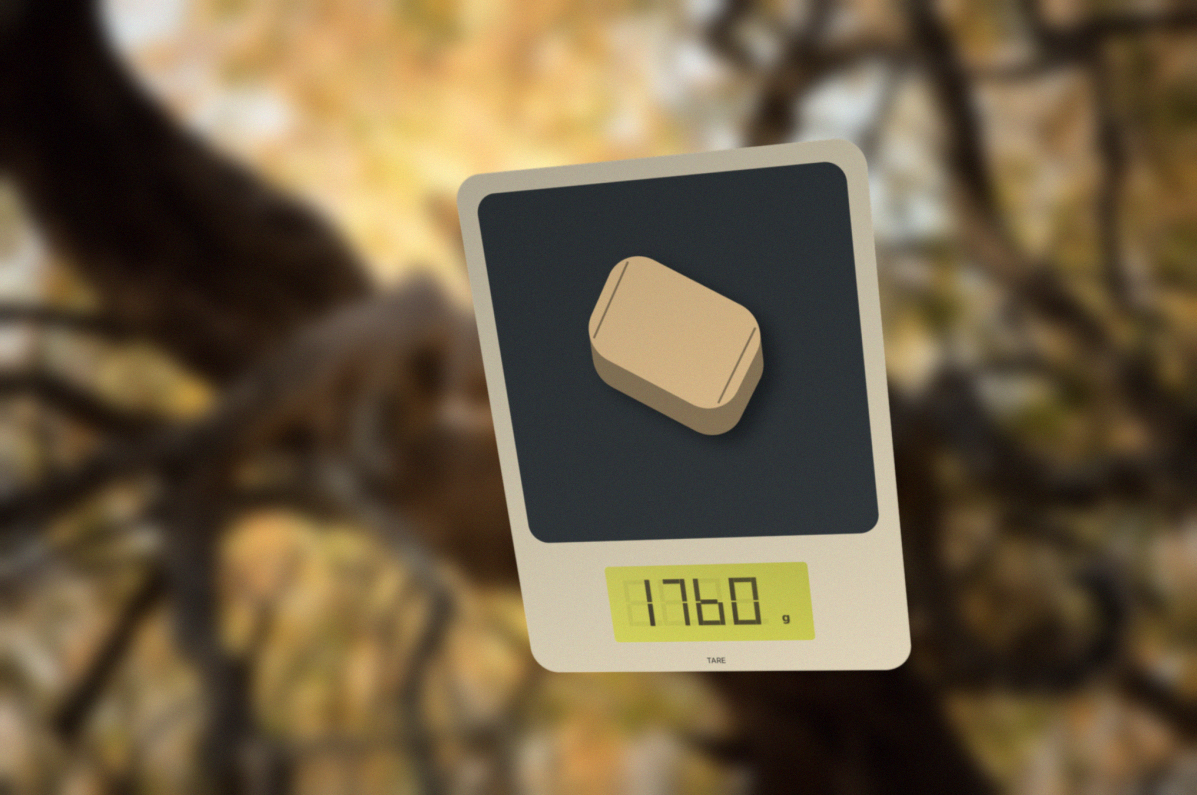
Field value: {"value": 1760, "unit": "g"}
